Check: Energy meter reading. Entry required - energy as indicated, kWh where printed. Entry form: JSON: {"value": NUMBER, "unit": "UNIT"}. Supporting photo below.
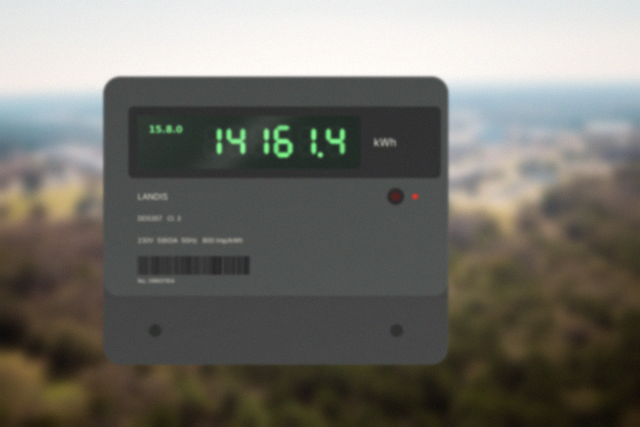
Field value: {"value": 14161.4, "unit": "kWh"}
